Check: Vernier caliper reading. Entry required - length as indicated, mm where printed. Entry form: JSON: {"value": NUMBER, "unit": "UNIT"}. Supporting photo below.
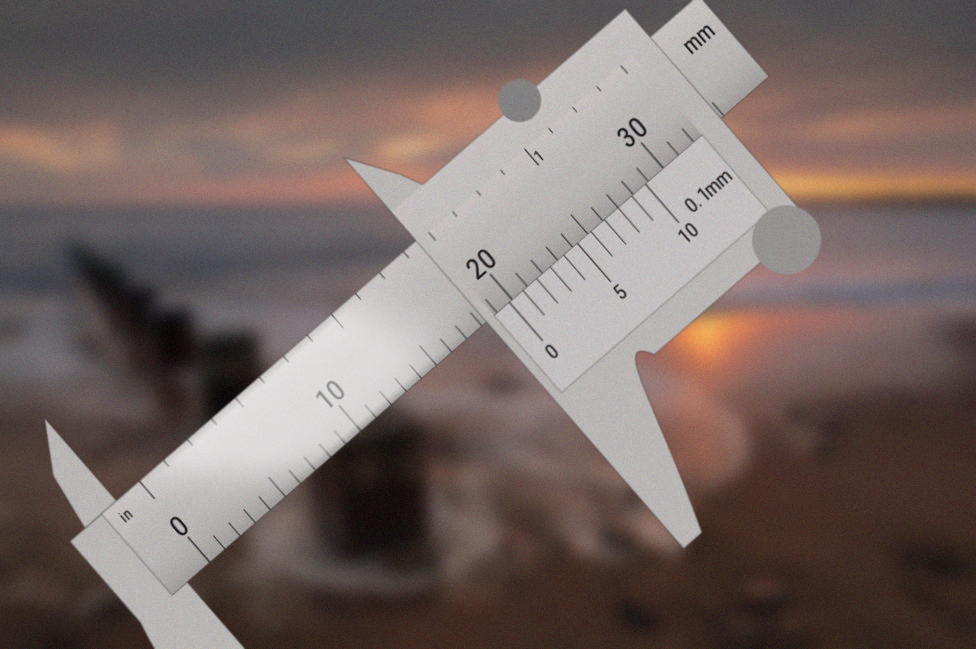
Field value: {"value": 19.8, "unit": "mm"}
